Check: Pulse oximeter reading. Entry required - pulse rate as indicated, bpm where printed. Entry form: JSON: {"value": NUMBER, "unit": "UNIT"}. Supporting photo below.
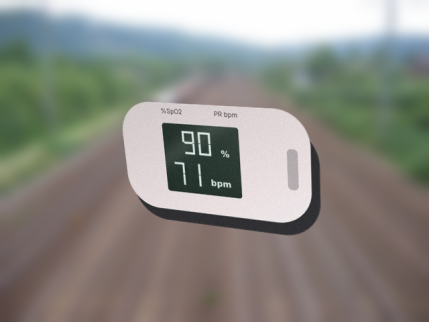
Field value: {"value": 71, "unit": "bpm"}
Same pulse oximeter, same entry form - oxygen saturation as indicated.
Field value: {"value": 90, "unit": "%"}
